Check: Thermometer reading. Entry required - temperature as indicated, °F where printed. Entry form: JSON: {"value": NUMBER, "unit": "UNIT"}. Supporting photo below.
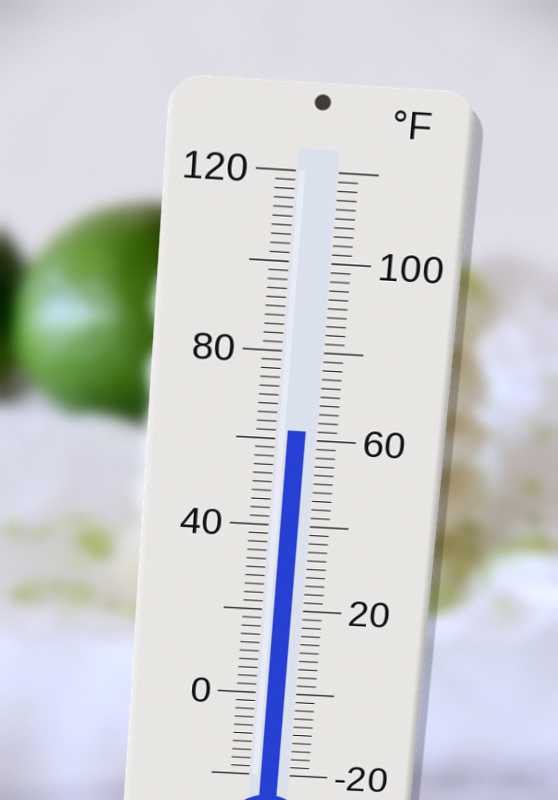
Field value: {"value": 62, "unit": "°F"}
